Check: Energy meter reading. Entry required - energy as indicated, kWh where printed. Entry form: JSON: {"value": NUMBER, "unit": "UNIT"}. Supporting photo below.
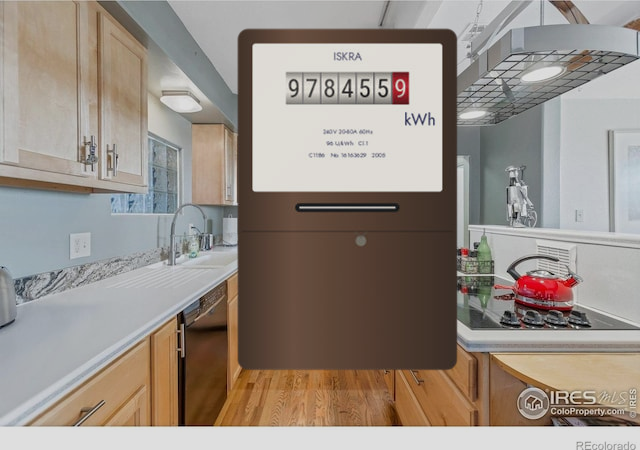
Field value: {"value": 978455.9, "unit": "kWh"}
